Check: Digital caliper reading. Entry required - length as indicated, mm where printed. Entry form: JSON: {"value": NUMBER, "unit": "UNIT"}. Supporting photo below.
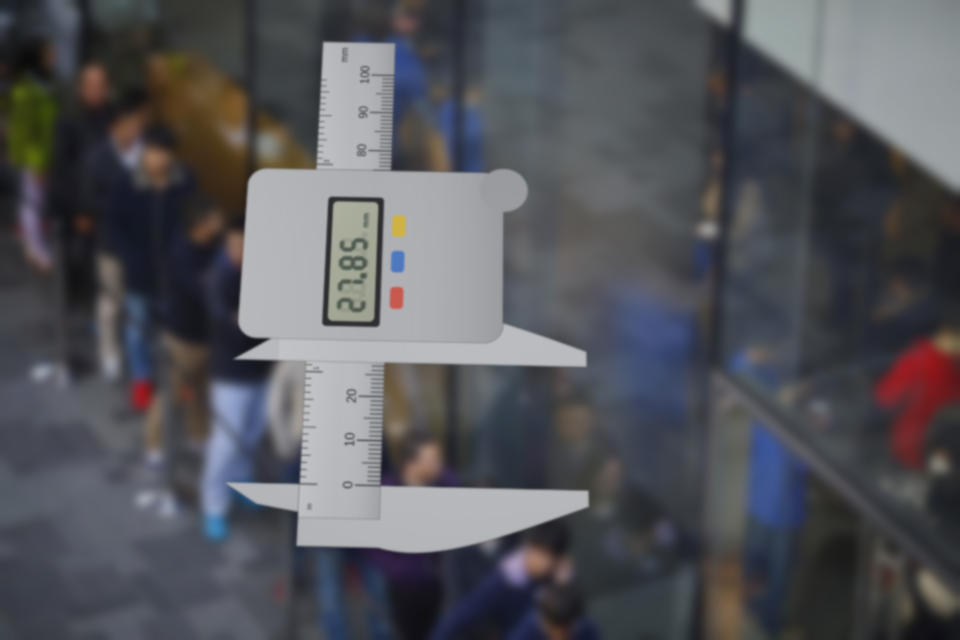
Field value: {"value": 27.85, "unit": "mm"}
